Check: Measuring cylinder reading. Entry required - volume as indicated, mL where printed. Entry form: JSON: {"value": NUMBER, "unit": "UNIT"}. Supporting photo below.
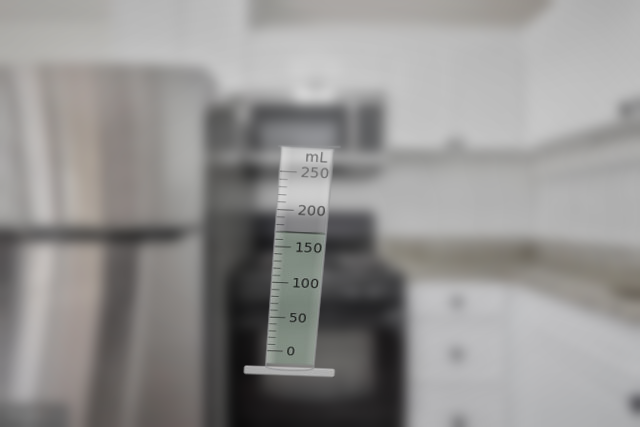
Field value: {"value": 170, "unit": "mL"}
